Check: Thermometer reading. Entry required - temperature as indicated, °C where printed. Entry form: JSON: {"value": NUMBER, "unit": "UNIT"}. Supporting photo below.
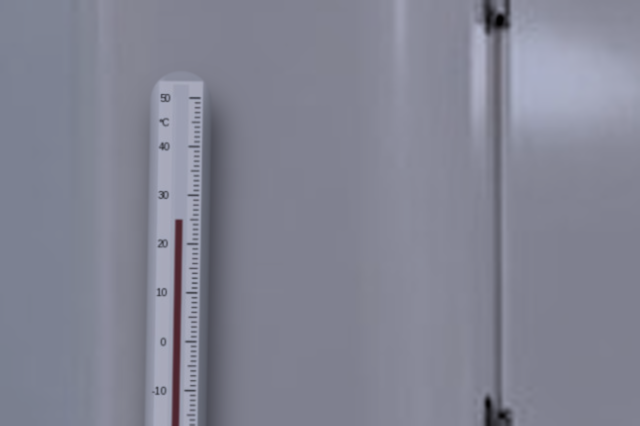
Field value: {"value": 25, "unit": "°C"}
